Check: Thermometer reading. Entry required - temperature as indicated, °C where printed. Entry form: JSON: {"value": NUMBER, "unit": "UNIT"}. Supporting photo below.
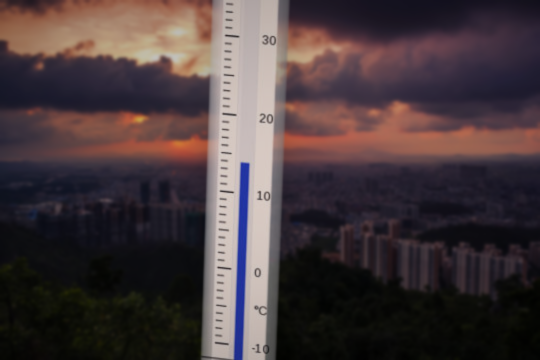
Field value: {"value": 14, "unit": "°C"}
